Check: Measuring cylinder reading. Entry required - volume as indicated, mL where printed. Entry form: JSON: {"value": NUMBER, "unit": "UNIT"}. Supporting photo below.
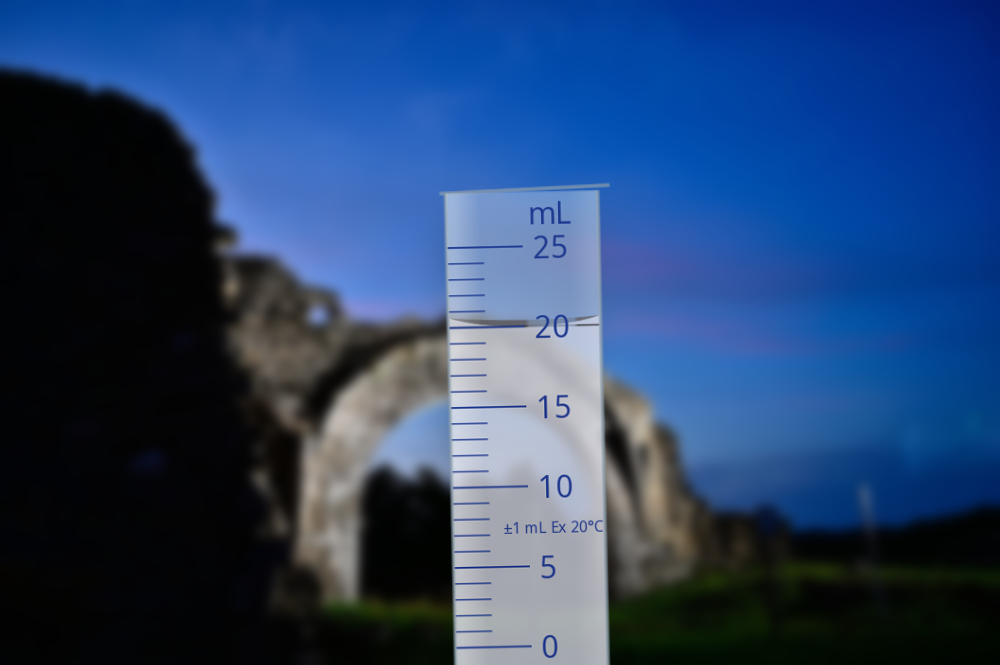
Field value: {"value": 20, "unit": "mL"}
